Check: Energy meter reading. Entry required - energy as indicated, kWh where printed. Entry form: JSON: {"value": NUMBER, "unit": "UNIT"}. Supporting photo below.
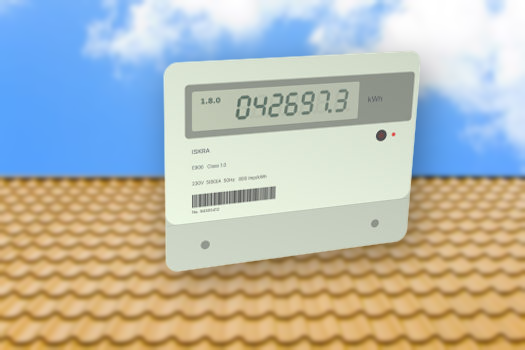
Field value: {"value": 42697.3, "unit": "kWh"}
